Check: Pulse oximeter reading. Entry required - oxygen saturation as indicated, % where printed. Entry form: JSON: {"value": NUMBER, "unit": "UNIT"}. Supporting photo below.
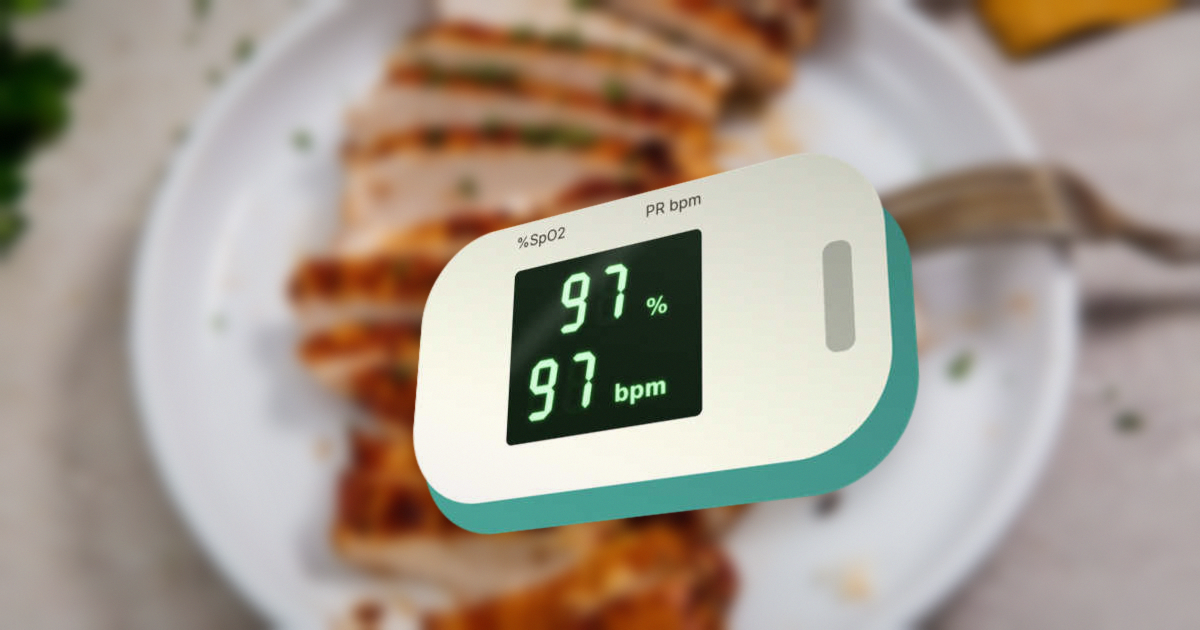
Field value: {"value": 97, "unit": "%"}
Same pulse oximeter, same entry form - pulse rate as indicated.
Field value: {"value": 97, "unit": "bpm"}
